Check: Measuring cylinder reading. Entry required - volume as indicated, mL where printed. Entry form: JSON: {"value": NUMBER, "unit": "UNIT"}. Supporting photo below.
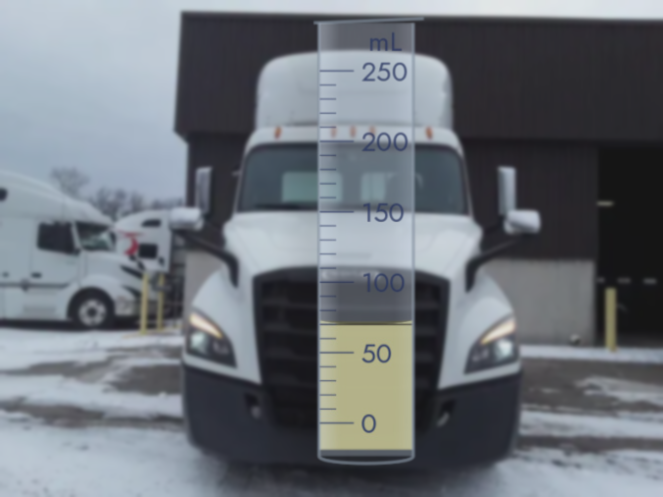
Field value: {"value": 70, "unit": "mL"}
